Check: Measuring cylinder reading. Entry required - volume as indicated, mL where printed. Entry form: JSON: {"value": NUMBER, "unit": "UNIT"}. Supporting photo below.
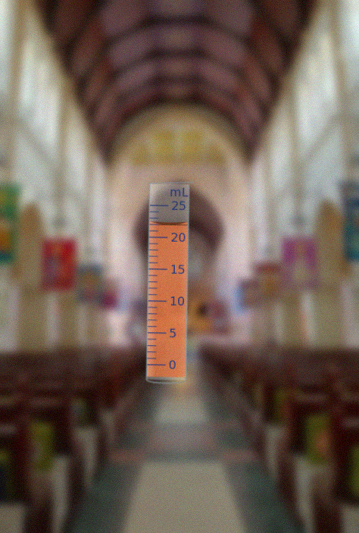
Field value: {"value": 22, "unit": "mL"}
